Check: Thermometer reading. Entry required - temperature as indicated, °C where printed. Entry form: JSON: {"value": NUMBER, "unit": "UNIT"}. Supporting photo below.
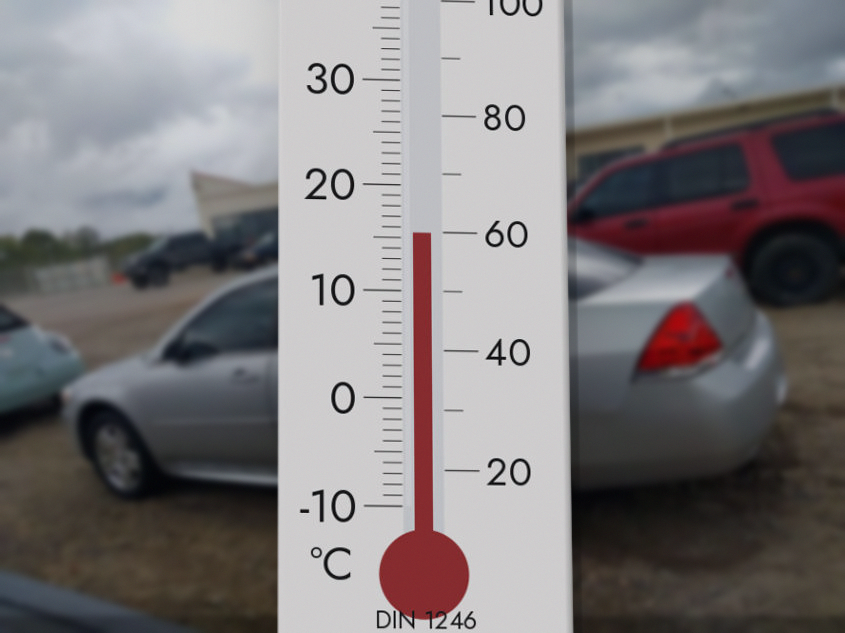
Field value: {"value": 15.5, "unit": "°C"}
